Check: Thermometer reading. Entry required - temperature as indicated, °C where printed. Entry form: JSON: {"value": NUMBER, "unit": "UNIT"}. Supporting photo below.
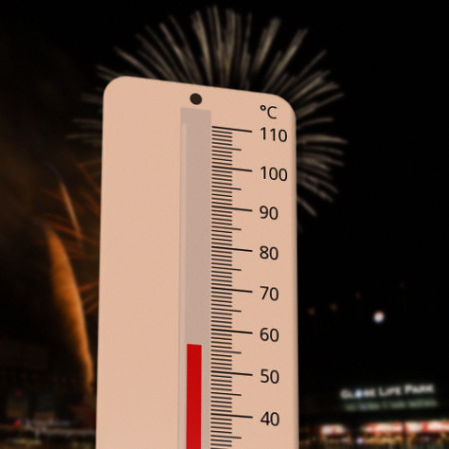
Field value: {"value": 56, "unit": "°C"}
